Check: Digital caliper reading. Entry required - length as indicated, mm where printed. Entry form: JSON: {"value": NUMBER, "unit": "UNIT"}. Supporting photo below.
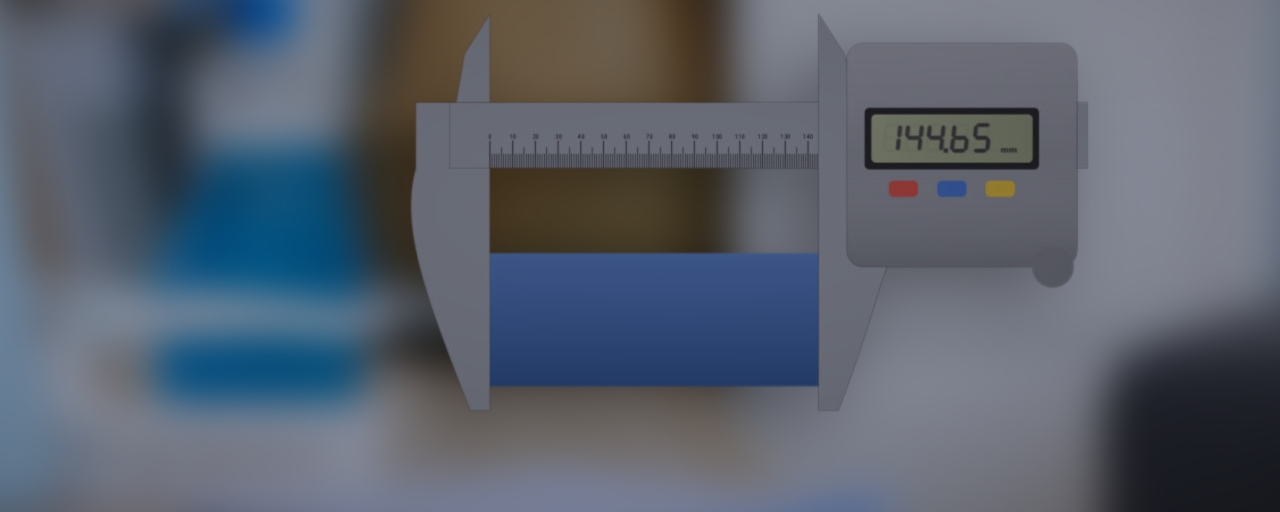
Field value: {"value": 144.65, "unit": "mm"}
